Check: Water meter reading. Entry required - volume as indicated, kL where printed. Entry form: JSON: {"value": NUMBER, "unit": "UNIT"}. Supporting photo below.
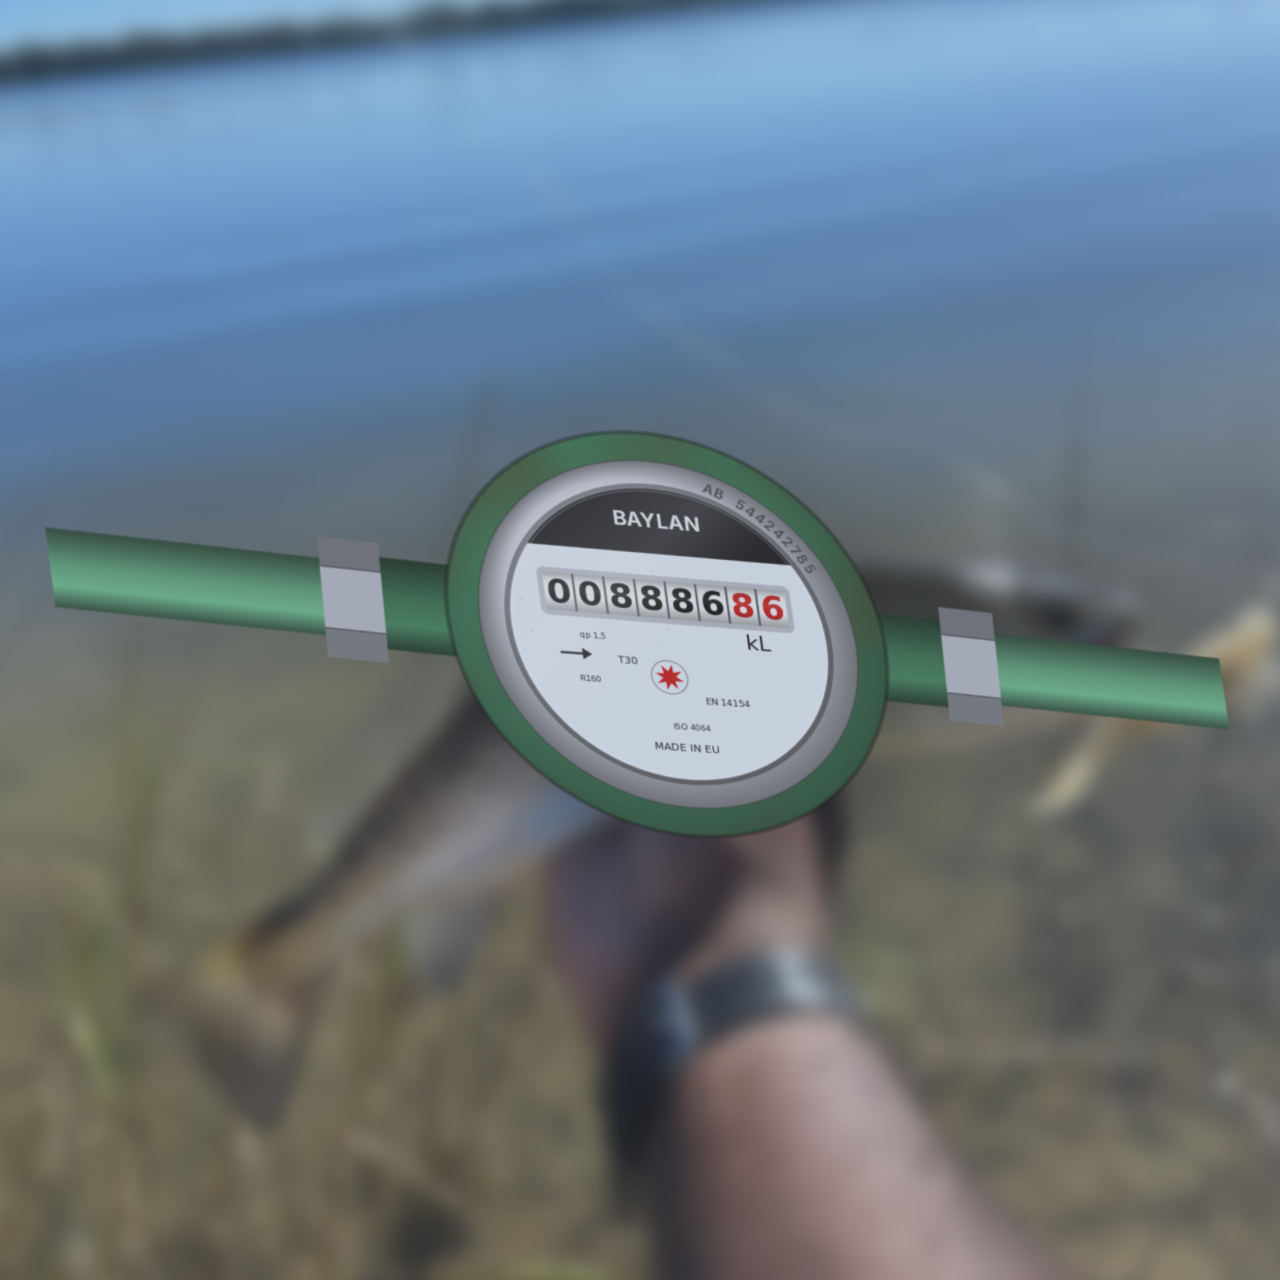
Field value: {"value": 8886.86, "unit": "kL"}
